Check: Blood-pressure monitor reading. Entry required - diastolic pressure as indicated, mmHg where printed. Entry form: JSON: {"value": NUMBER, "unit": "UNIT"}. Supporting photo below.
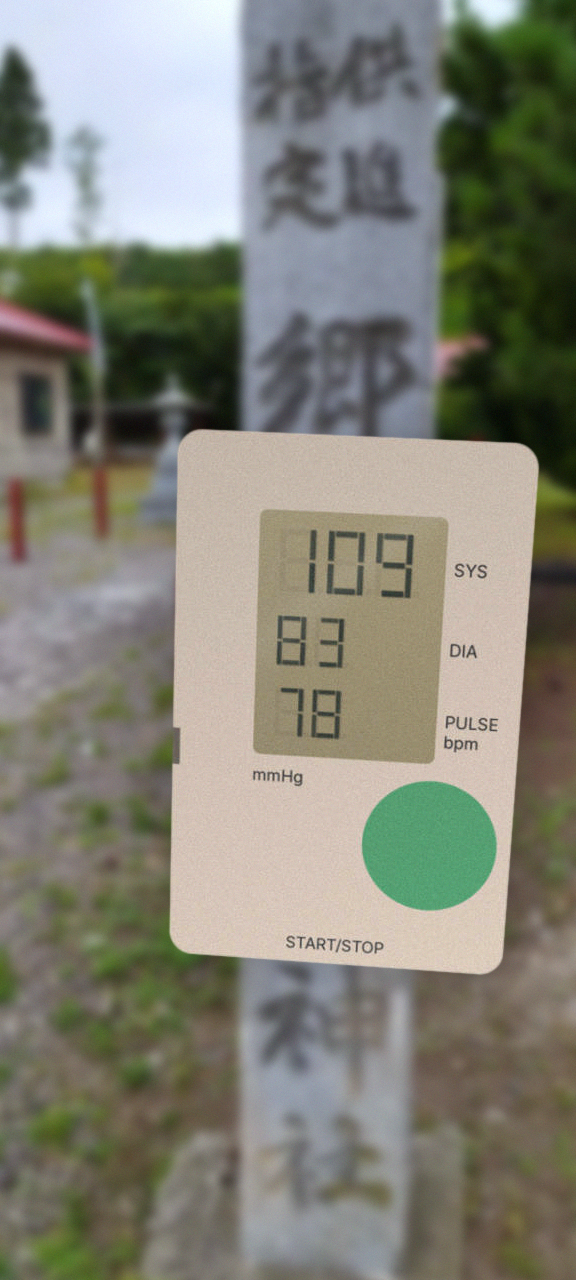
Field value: {"value": 83, "unit": "mmHg"}
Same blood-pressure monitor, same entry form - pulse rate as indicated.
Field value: {"value": 78, "unit": "bpm"}
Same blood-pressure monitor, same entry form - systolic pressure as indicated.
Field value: {"value": 109, "unit": "mmHg"}
